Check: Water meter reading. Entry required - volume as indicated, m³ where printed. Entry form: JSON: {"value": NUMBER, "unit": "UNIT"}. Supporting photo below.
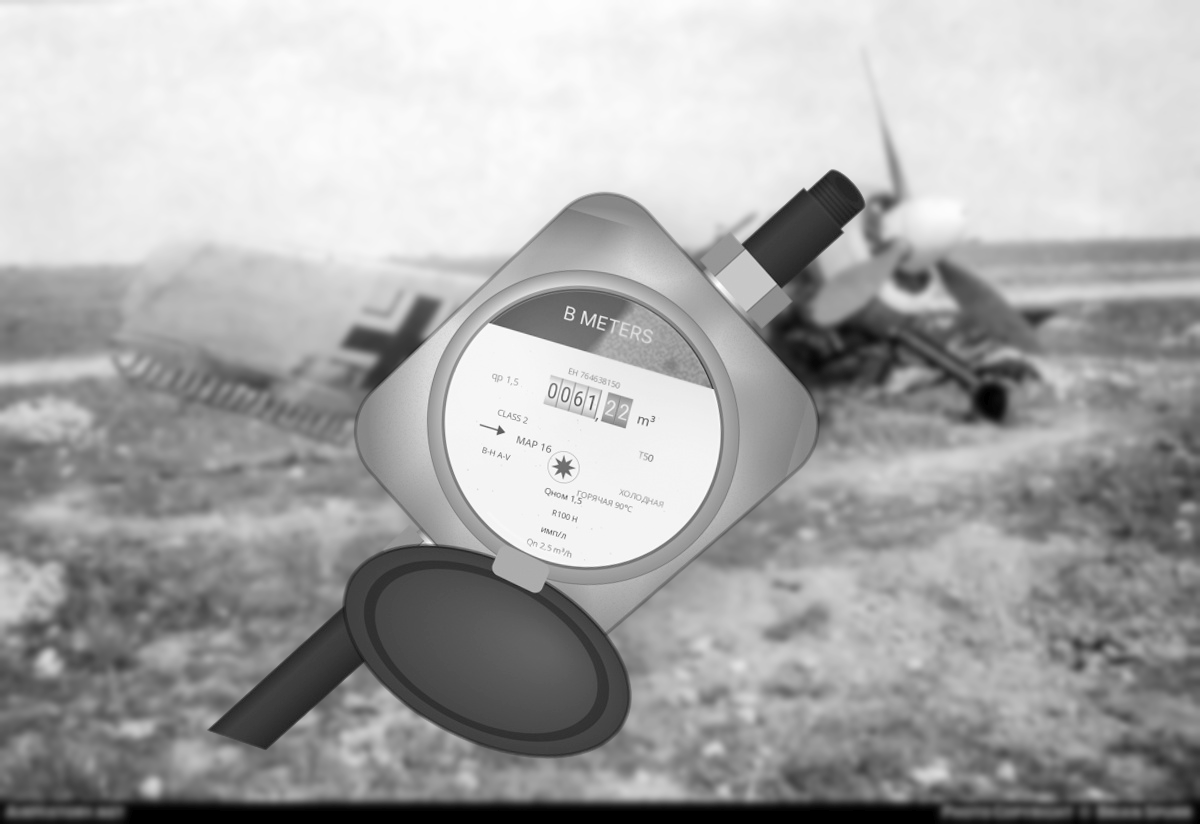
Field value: {"value": 61.22, "unit": "m³"}
